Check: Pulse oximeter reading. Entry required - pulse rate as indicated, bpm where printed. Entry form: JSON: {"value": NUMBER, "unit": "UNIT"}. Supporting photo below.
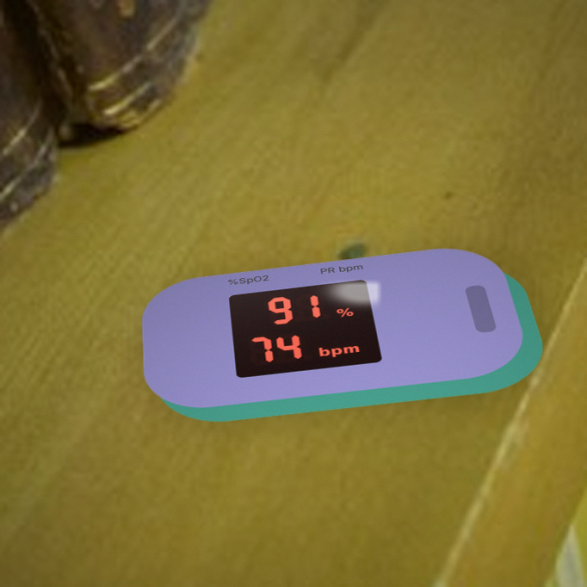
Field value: {"value": 74, "unit": "bpm"}
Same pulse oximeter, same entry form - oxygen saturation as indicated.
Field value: {"value": 91, "unit": "%"}
